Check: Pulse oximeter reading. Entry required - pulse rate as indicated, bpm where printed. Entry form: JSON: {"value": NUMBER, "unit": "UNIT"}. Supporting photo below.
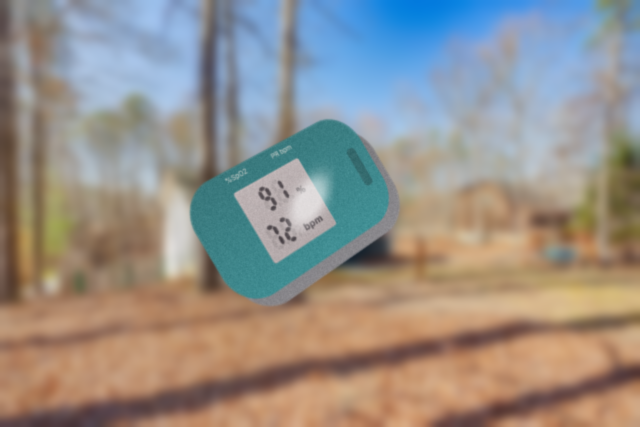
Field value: {"value": 72, "unit": "bpm"}
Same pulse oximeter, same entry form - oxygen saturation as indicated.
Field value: {"value": 91, "unit": "%"}
